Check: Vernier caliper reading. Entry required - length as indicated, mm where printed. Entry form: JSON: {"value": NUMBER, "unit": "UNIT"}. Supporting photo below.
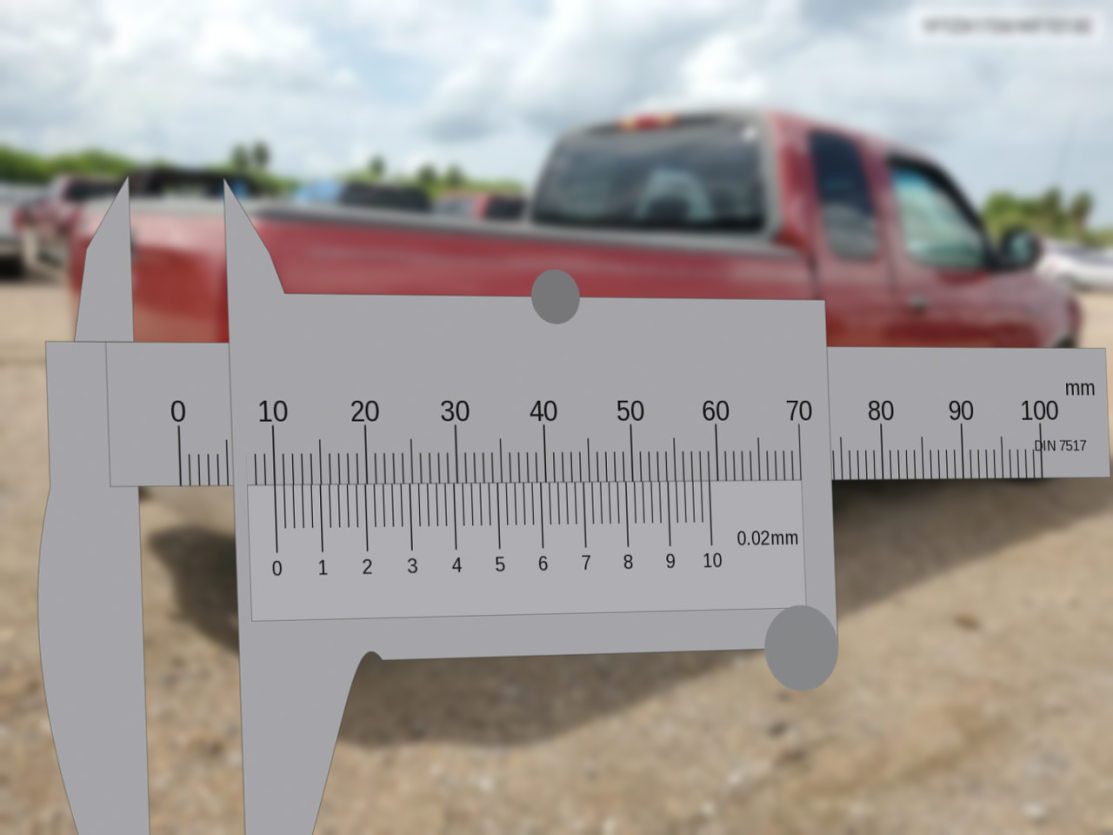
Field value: {"value": 10.0, "unit": "mm"}
